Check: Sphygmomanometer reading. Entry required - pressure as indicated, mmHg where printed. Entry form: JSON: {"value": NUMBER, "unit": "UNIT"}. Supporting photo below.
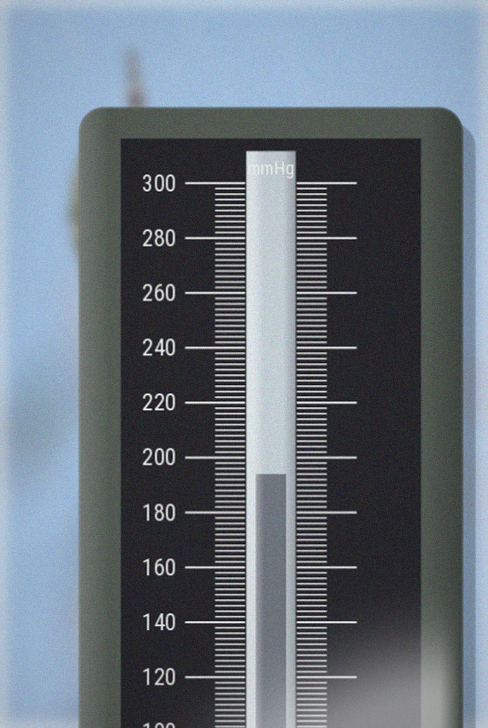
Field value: {"value": 194, "unit": "mmHg"}
